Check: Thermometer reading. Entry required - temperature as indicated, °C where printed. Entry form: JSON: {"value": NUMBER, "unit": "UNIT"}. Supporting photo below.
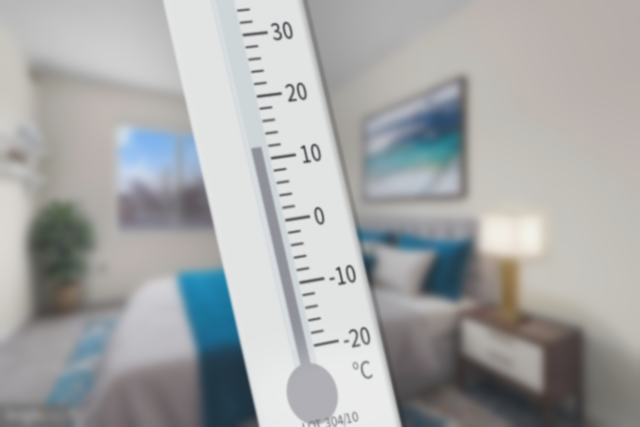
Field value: {"value": 12, "unit": "°C"}
